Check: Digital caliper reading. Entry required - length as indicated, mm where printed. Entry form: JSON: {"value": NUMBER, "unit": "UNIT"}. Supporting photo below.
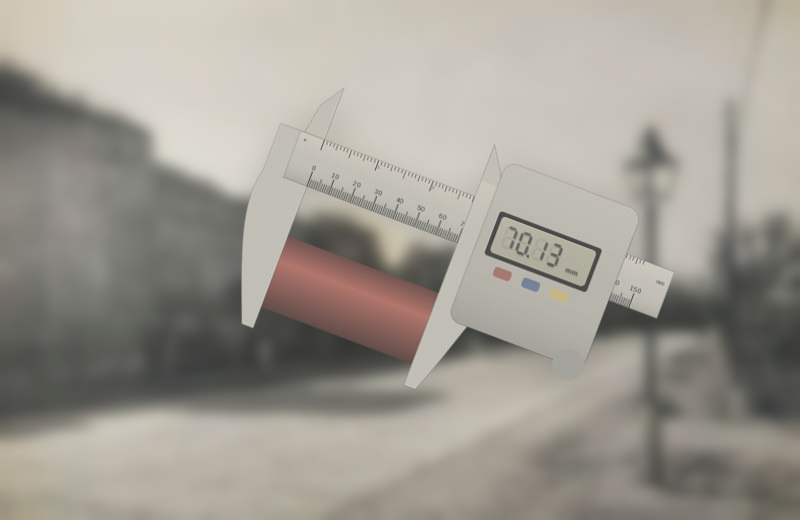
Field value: {"value": 70.13, "unit": "mm"}
